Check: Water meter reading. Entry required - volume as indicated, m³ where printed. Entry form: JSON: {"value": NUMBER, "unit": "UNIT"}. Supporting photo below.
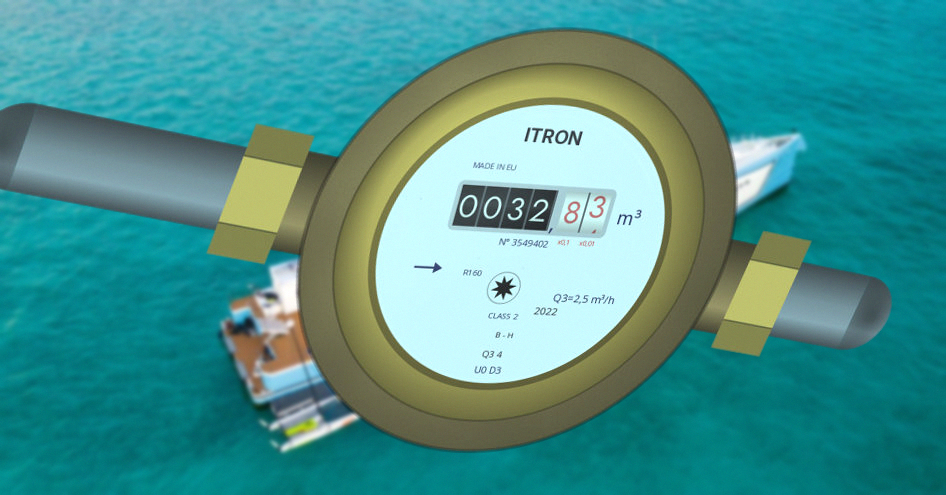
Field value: {"value": 32.83, "unit": "m³"}
